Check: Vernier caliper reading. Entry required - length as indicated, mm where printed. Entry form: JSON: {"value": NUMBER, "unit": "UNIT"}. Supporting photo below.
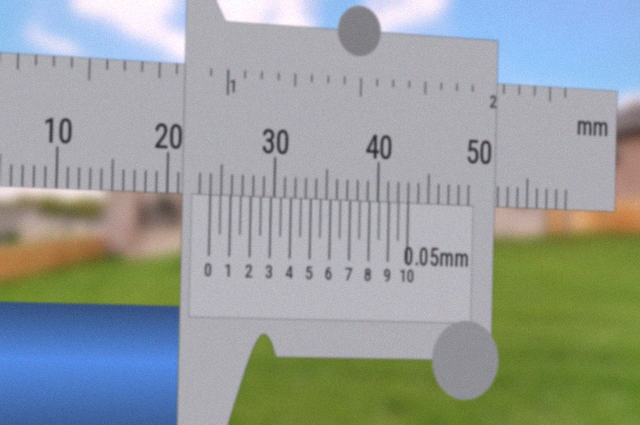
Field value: {"value": 24.0, "unit": "mm"}
